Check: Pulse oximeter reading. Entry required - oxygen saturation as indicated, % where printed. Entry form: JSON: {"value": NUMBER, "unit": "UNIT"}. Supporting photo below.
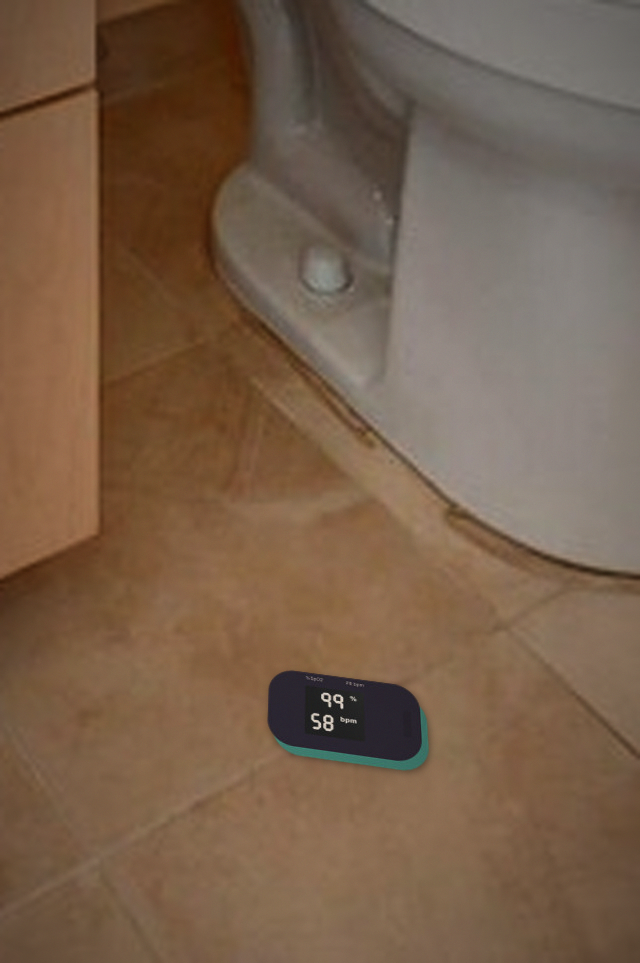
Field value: {"value": 99, "unit": "%"}
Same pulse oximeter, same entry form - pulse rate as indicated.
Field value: {"value": 58, "unit": "bpm"}
